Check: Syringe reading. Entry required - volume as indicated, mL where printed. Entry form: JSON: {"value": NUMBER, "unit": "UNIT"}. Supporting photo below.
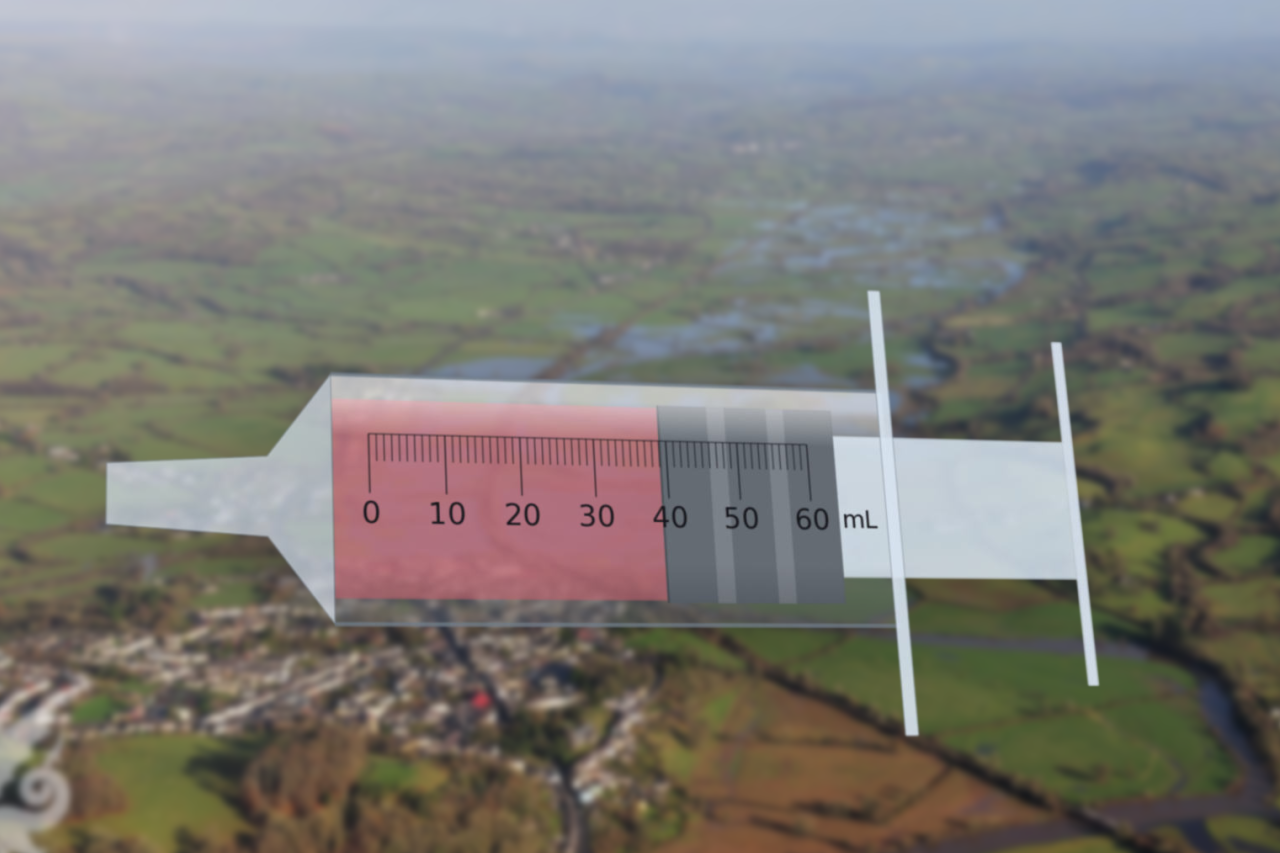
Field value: {"value": 39, "unit": "mL"}
